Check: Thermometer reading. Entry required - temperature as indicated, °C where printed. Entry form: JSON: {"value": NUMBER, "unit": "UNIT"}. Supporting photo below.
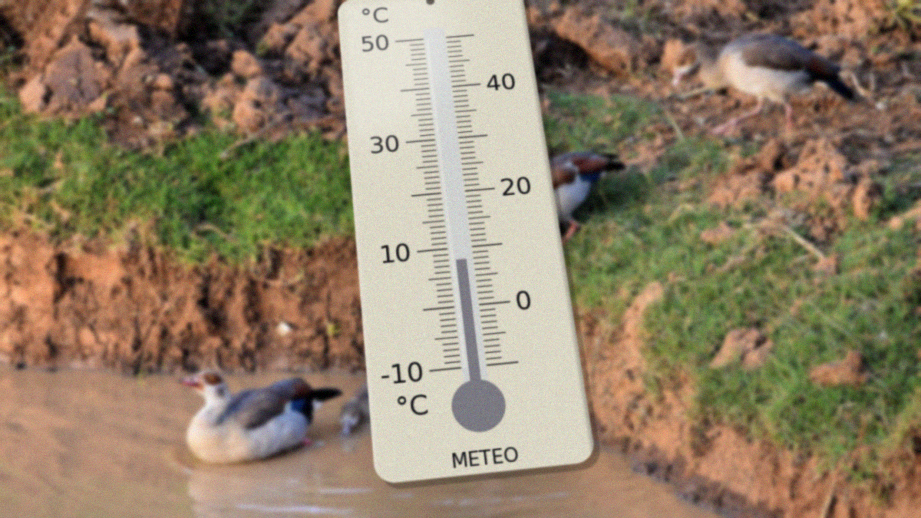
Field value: {"value": 8, "unit": "°C"}
